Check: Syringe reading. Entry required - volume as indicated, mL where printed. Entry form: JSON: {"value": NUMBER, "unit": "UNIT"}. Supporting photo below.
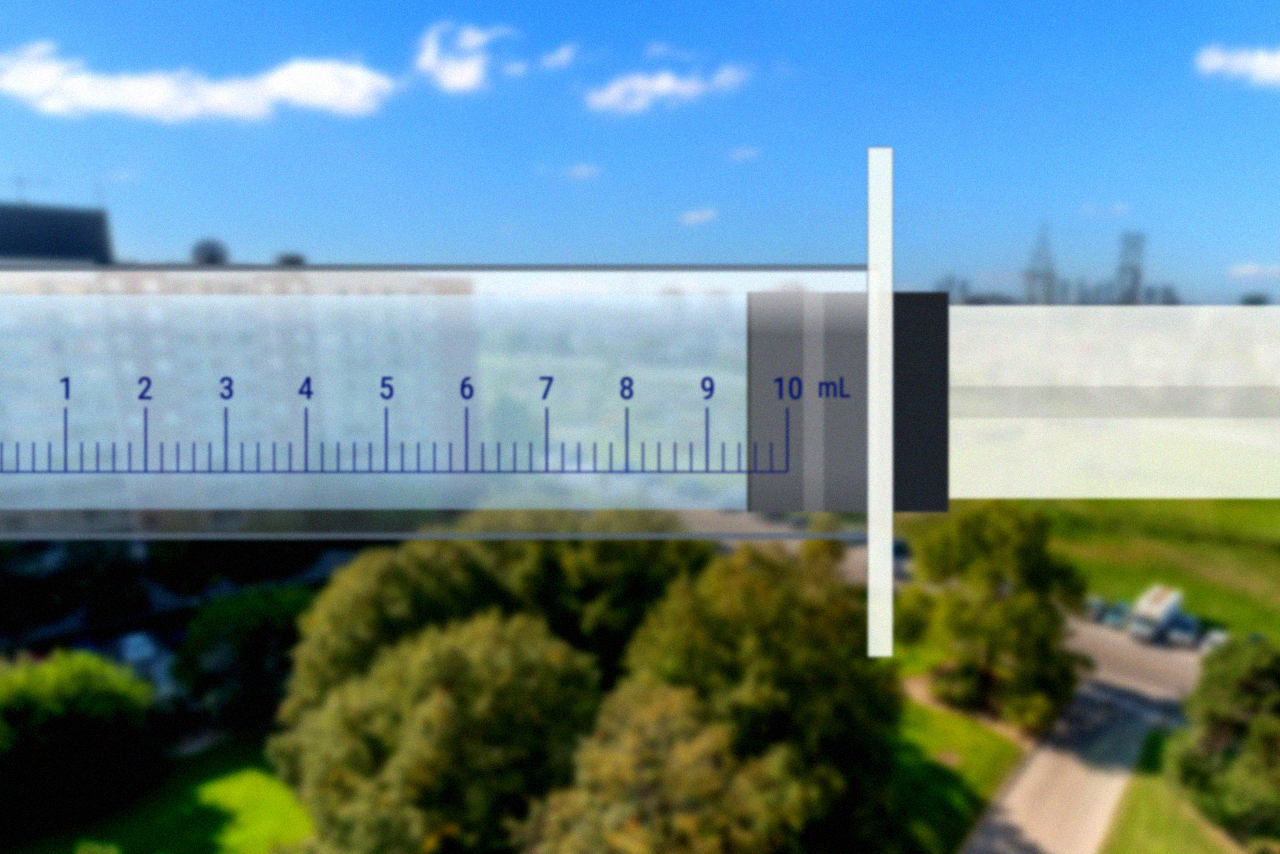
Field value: {"value": 9.5, "unit": "mL"}
